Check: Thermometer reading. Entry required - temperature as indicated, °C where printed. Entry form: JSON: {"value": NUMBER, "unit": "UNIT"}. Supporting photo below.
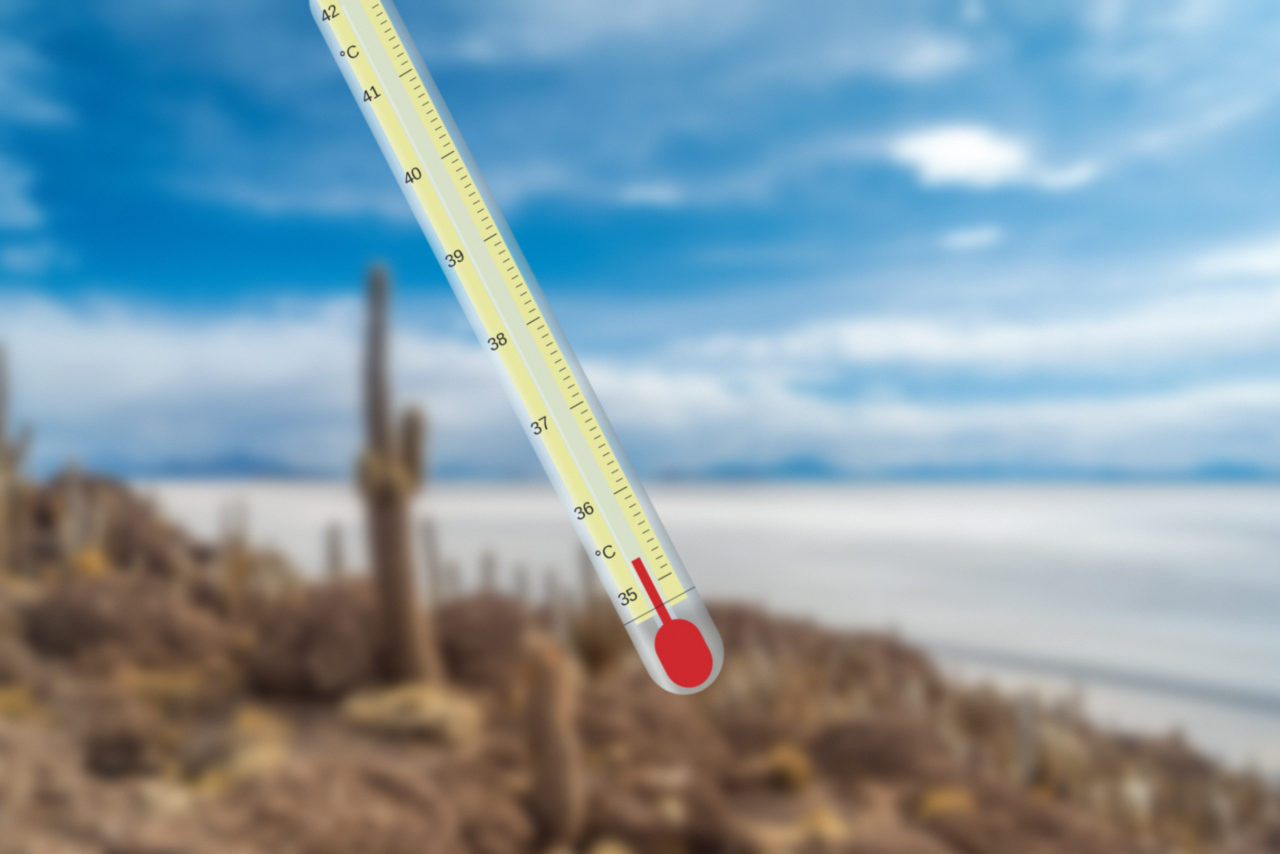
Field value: {"value": 35.3, "unit": "°C"}
